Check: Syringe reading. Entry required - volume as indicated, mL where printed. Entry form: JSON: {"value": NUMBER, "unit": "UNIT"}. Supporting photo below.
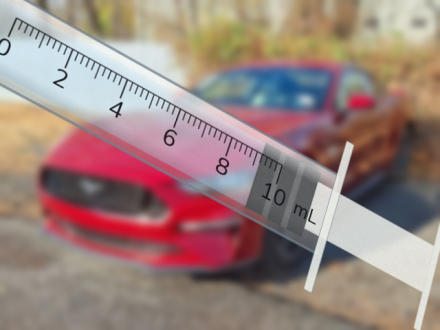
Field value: {"value": 9.2, "unit": "mL"}
